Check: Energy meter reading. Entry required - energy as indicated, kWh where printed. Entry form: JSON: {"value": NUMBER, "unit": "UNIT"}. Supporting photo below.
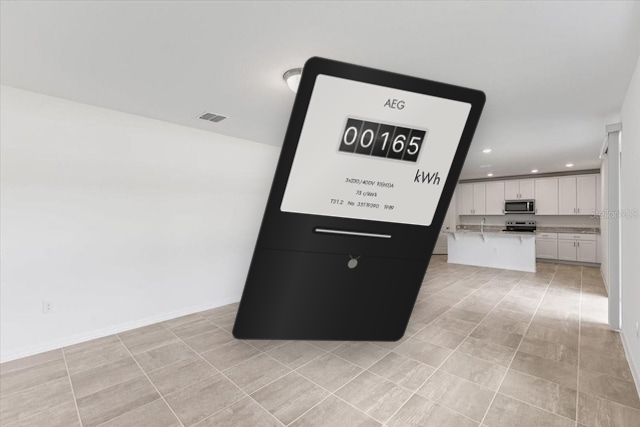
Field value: {"value": 165, "unit": "kWh"}
